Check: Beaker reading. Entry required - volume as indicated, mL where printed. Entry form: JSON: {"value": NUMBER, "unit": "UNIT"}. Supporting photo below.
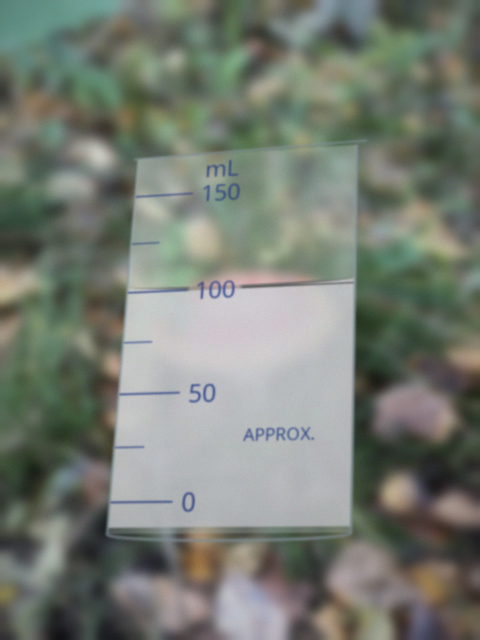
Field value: {"value": 100, "unit": "mL"}
